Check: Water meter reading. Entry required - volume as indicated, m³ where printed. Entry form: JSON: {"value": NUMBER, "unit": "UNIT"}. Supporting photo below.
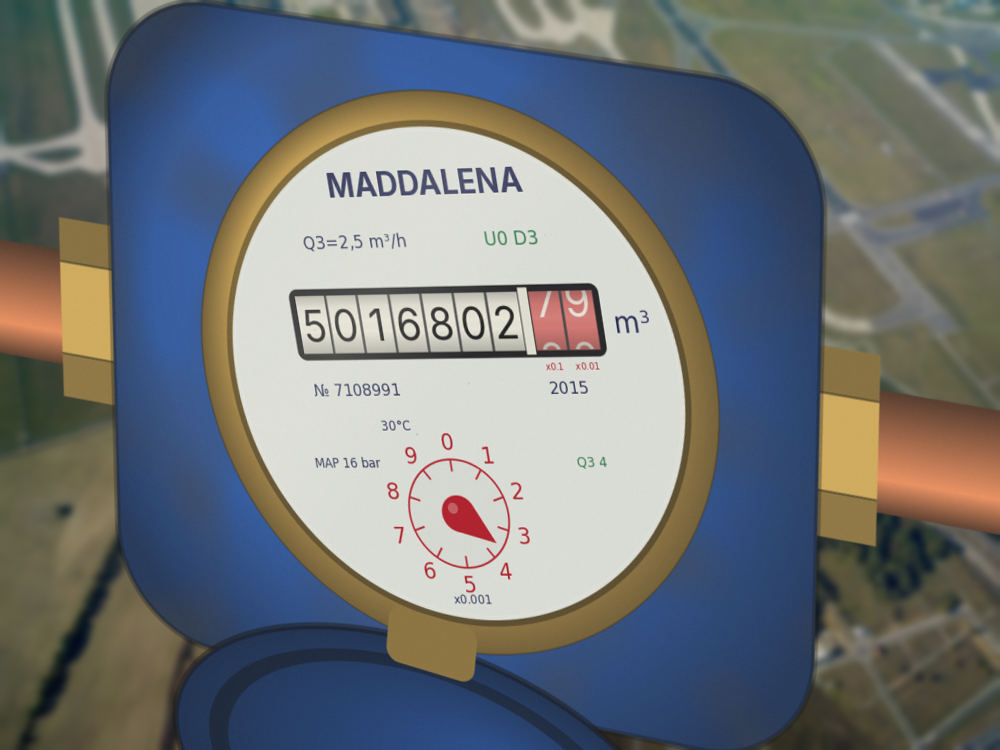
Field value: {"value": 5016802.793, "unit": "m³"}
